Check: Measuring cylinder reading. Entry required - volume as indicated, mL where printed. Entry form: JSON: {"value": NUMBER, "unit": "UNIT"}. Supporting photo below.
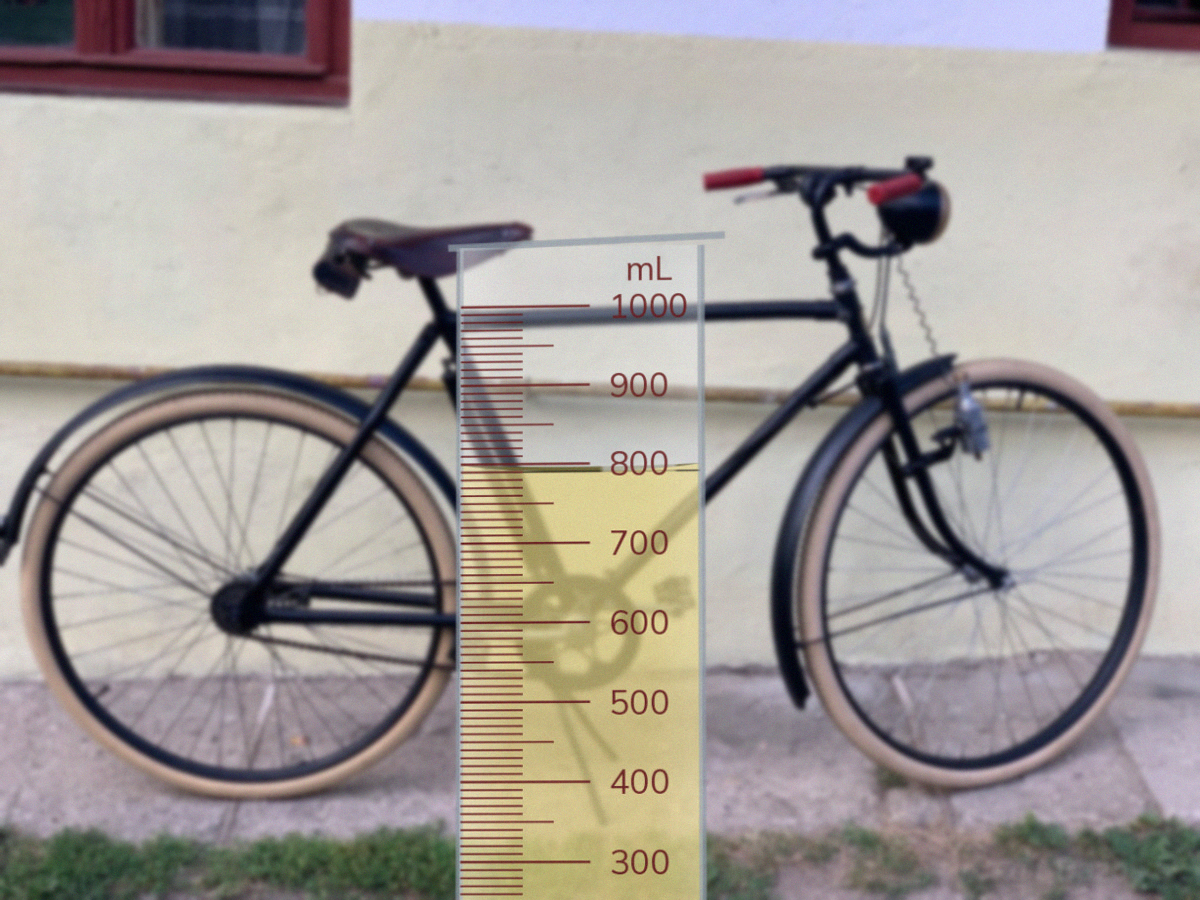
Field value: {"value": 790, "unit": "mL"}
